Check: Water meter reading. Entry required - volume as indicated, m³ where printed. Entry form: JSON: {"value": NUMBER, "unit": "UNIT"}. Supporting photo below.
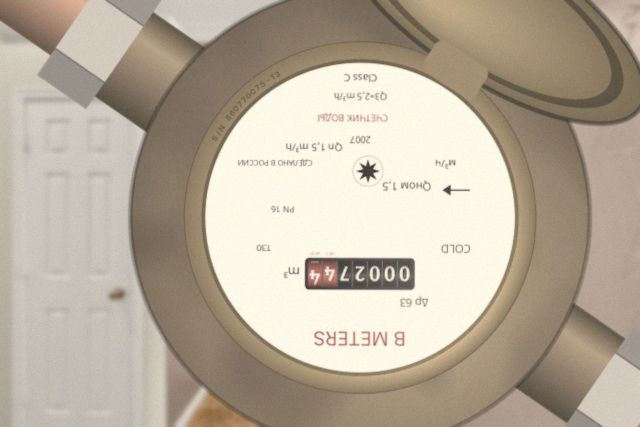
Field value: {"value": 27.44, "unit": "m³"}
